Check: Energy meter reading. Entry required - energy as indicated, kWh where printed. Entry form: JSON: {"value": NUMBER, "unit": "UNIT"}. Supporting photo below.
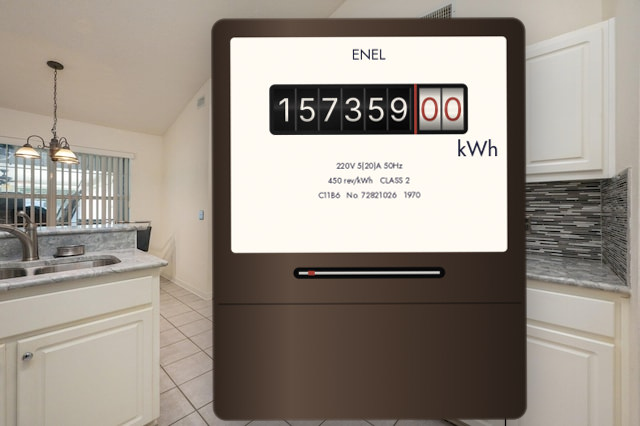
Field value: {"value": 157359.00, "unit": "kWh"}
